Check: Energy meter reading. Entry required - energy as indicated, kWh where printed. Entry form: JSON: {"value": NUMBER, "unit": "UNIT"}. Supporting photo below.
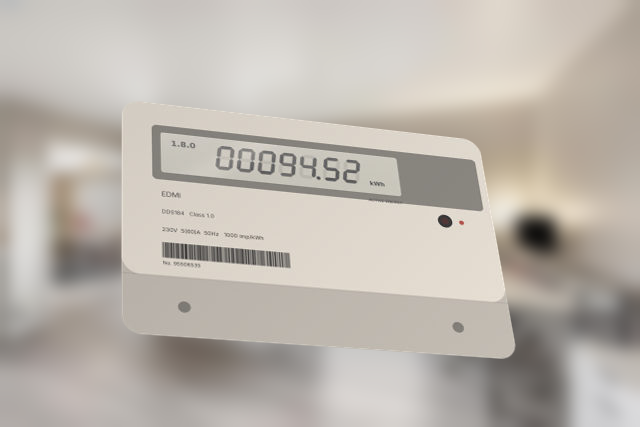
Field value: {"value": 94.52, "unit": "kWh"}
